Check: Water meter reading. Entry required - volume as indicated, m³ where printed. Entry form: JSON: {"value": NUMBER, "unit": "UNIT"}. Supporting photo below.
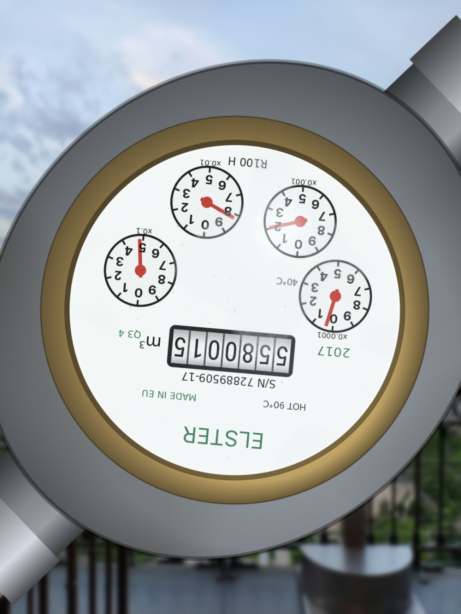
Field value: {"value": 5580015.4820, "unit": "m³"}
